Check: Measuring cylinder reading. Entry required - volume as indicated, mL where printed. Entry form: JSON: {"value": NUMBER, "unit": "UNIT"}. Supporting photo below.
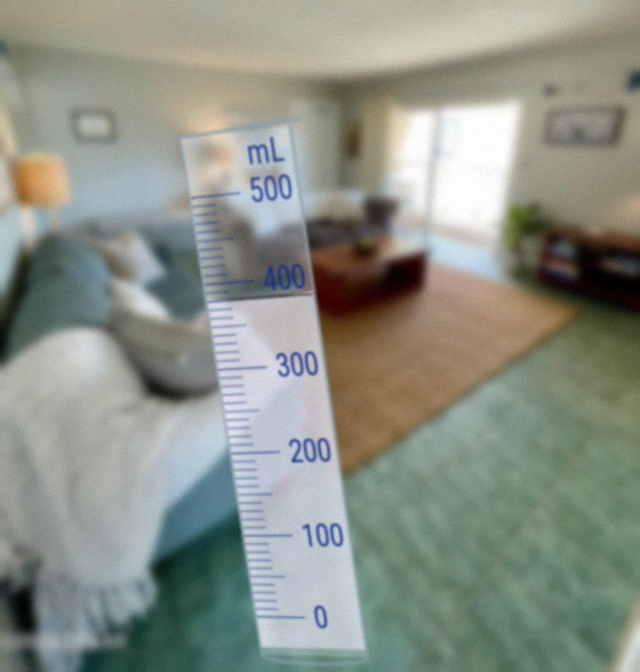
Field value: {"value": 380, "unit": "mL"}
